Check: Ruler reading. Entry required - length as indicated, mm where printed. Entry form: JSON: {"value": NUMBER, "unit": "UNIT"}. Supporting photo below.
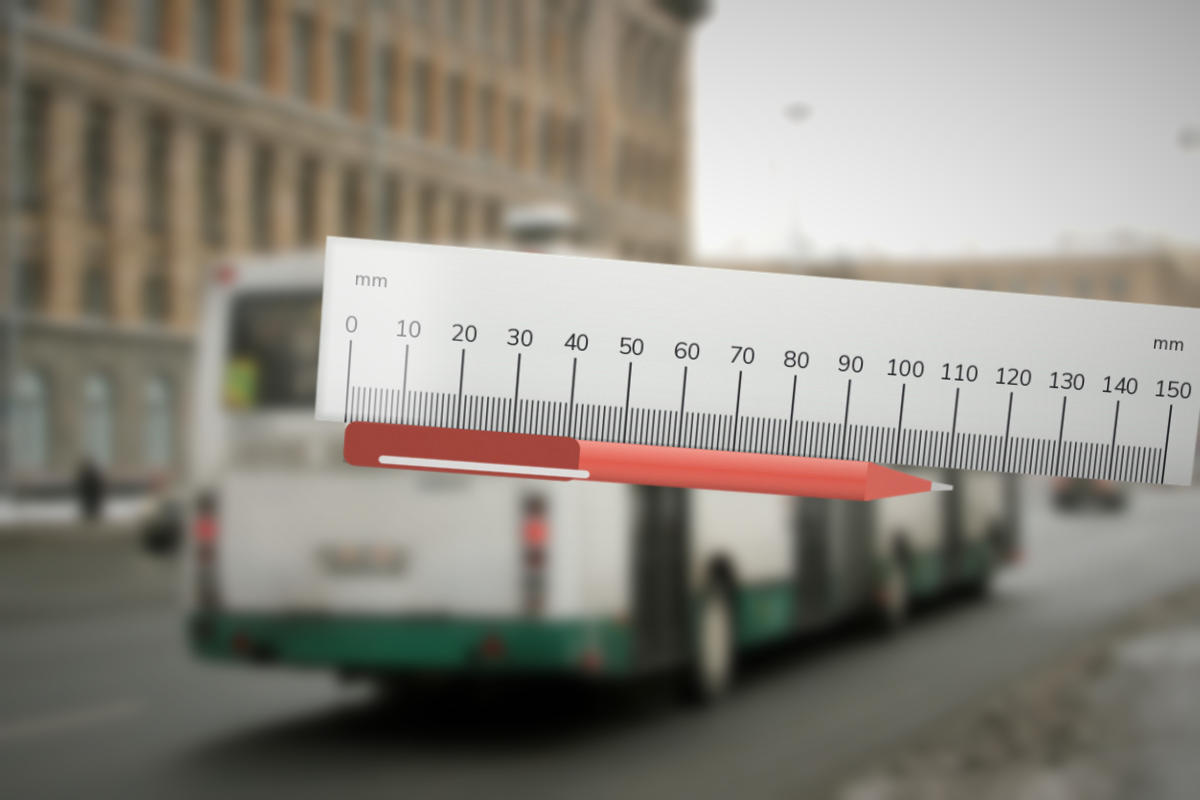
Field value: {"value": 111, "unit": "mm"}
